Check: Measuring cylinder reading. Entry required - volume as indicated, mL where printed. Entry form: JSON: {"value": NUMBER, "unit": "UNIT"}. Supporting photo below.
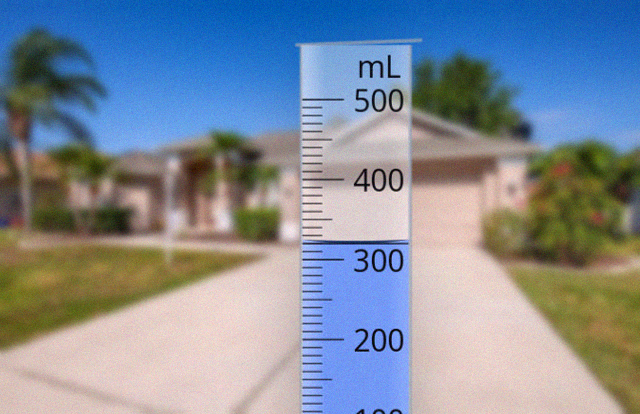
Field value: {"value": 320, "unit": "mL"}
